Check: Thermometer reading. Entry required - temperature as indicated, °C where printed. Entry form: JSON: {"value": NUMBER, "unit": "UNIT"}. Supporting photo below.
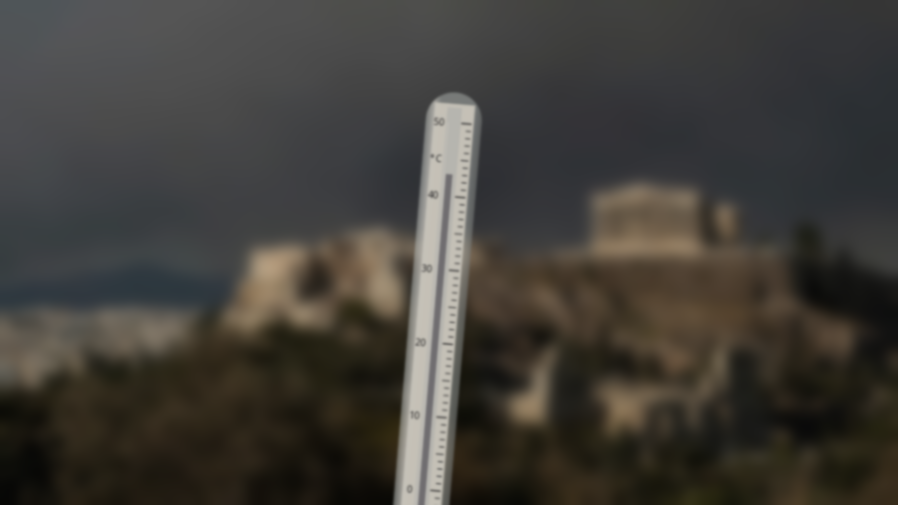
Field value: {"value": 43, "unit": "°C"}
